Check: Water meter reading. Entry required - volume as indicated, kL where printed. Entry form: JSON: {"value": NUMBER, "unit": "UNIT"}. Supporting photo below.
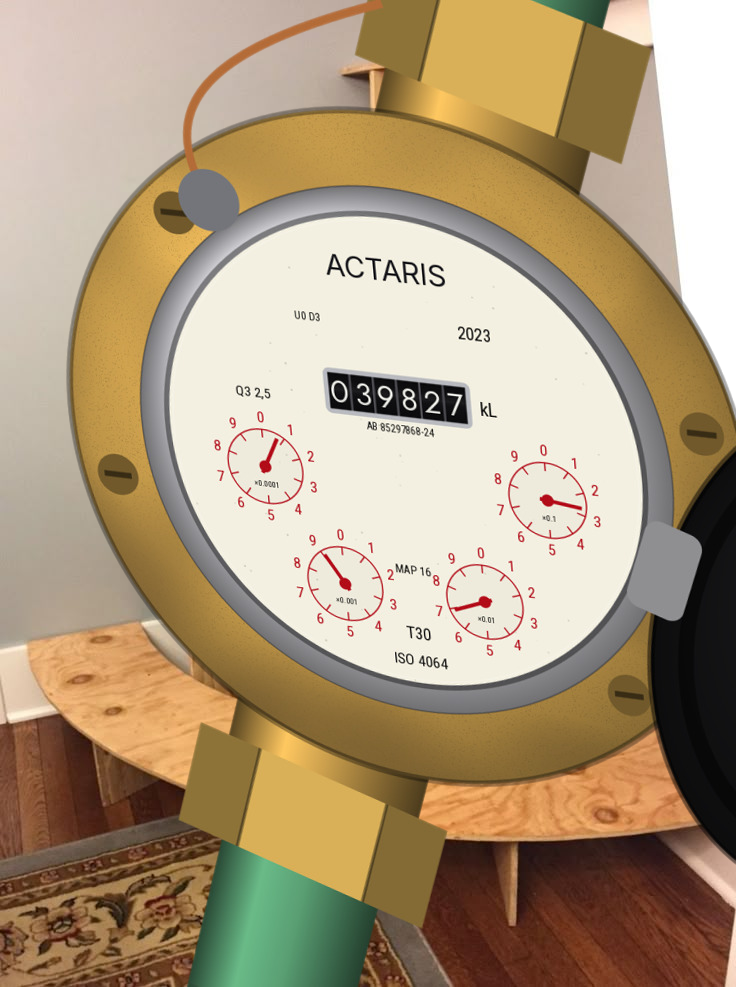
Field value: {"value": 39827.2690, "unit": "kL"}
